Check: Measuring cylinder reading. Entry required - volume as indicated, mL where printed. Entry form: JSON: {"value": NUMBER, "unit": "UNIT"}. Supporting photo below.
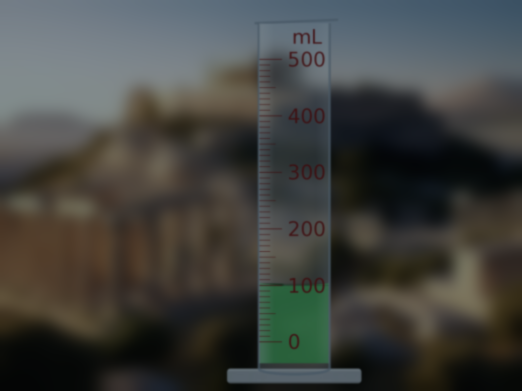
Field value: {"value": 100, "unit": "mL"}
